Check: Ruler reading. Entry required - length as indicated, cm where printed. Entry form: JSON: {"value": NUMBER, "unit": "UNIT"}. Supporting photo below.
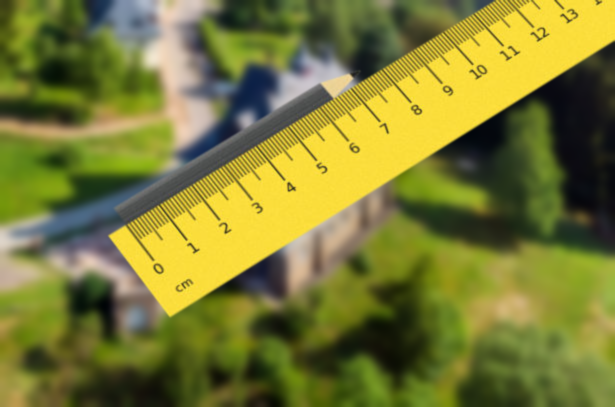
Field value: {"value": 7.5, "unit": "cm"}
